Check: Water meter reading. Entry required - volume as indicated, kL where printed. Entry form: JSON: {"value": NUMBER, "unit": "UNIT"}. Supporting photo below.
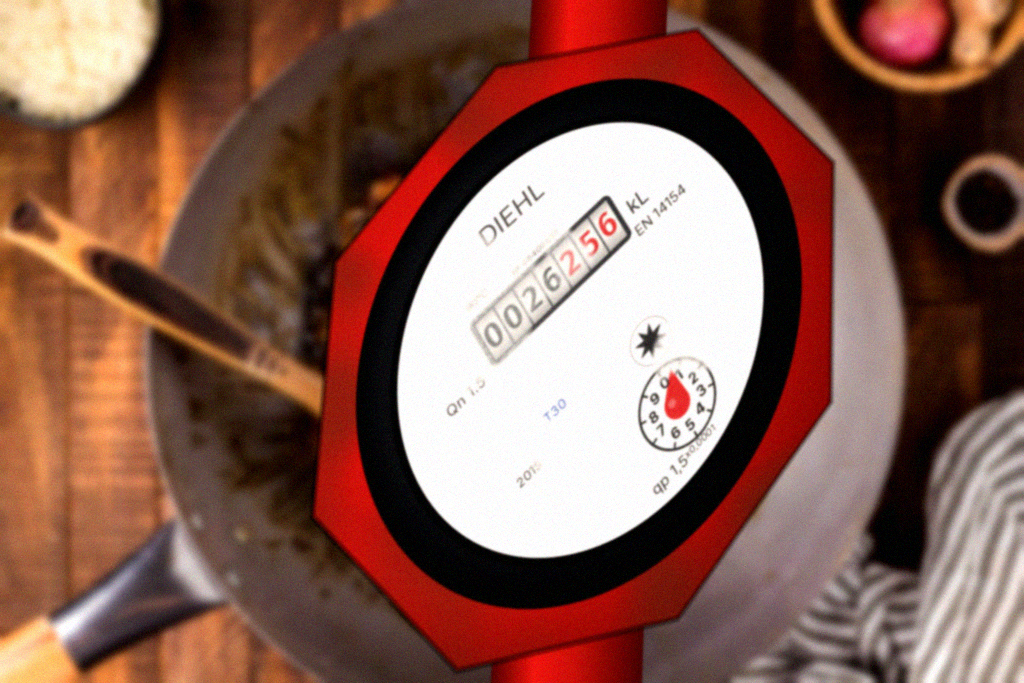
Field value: {"value": 26.2560, "unit": "kL"}
